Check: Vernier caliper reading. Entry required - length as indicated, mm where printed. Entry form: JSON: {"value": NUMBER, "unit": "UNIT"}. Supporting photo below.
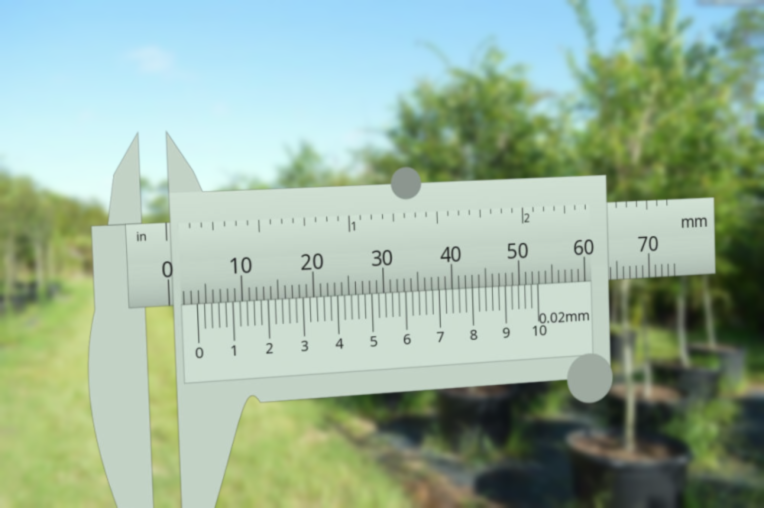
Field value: {"value": 3.8, "unit": "mm"}
